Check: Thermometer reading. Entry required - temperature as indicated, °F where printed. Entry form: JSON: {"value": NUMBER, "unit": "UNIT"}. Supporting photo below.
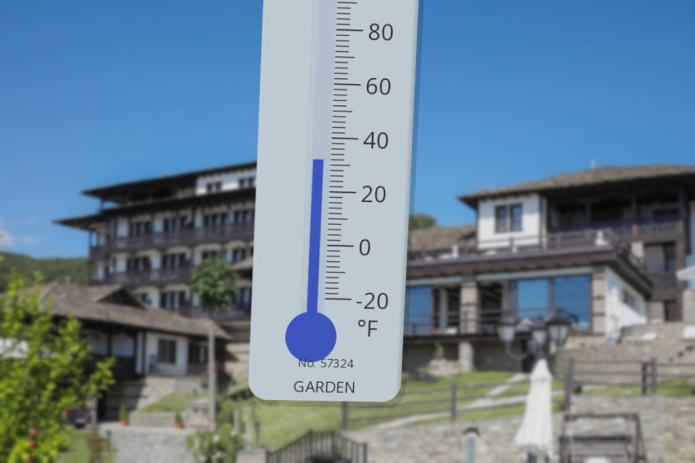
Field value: {"value": 32, "unit": "°F"}
